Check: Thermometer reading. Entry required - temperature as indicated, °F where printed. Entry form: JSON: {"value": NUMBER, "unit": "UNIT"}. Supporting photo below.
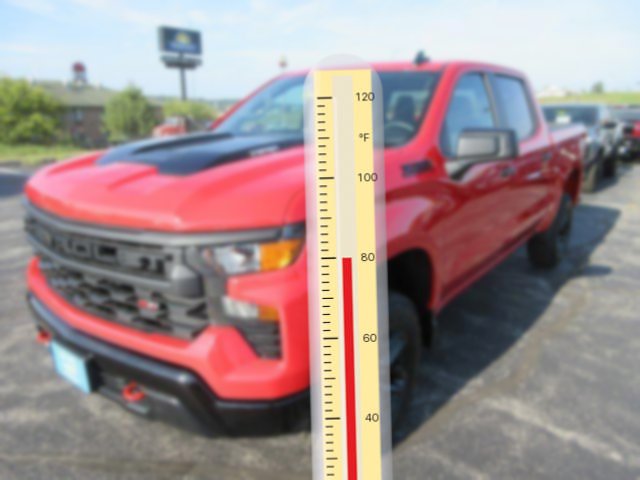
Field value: {"value": 80, "unit": "°F"}
